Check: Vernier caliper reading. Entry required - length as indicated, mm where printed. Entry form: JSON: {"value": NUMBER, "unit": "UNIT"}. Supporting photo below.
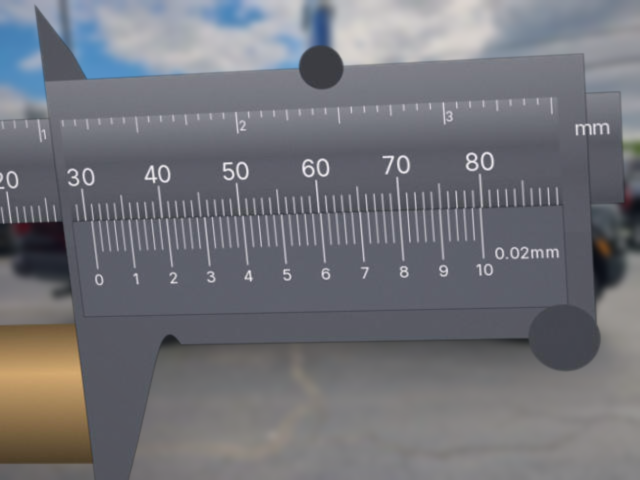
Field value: {"value": 30.8, "unit": "mm"}
